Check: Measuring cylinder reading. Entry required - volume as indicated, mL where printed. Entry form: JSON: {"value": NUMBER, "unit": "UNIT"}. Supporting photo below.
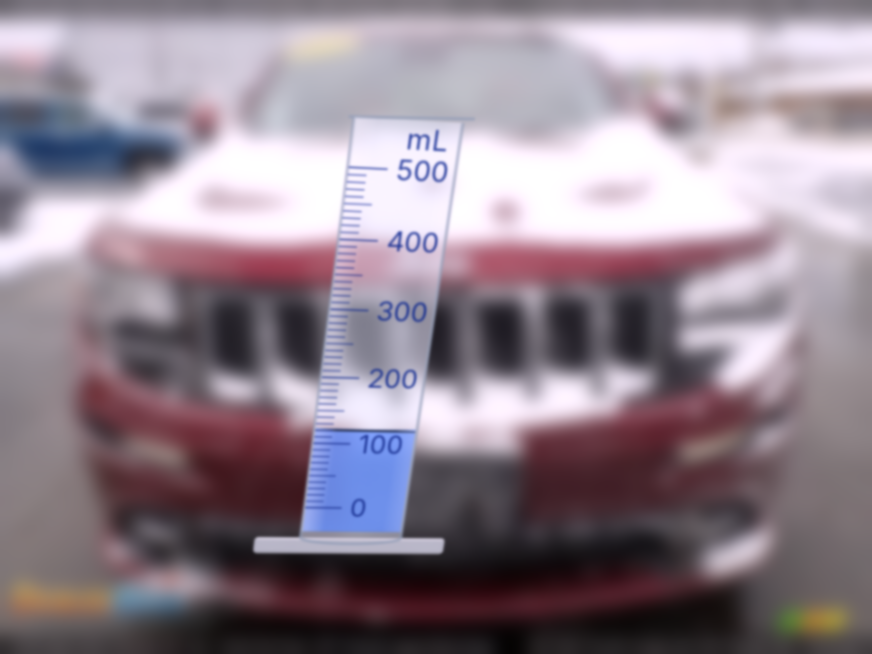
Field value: {"value": 120, "unit": "mL"}
